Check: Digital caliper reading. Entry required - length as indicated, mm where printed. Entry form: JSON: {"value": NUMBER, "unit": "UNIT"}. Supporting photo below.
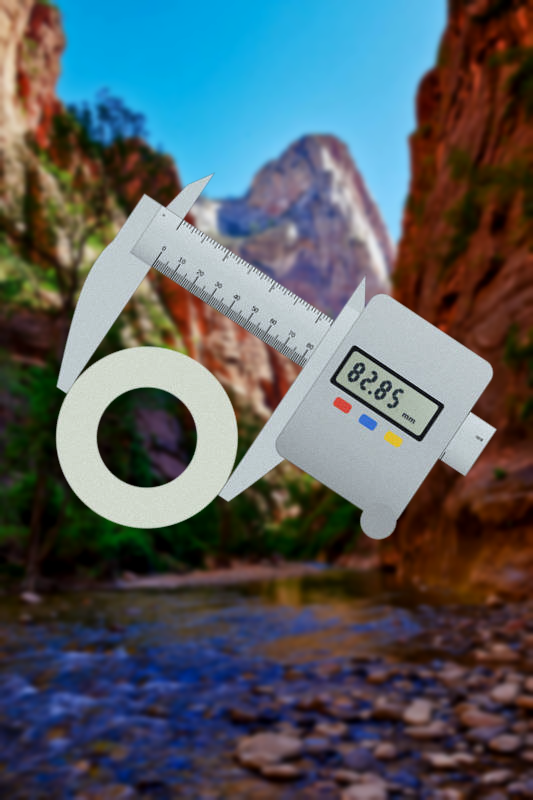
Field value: {"value": 82.85, "unit": "mm"}
